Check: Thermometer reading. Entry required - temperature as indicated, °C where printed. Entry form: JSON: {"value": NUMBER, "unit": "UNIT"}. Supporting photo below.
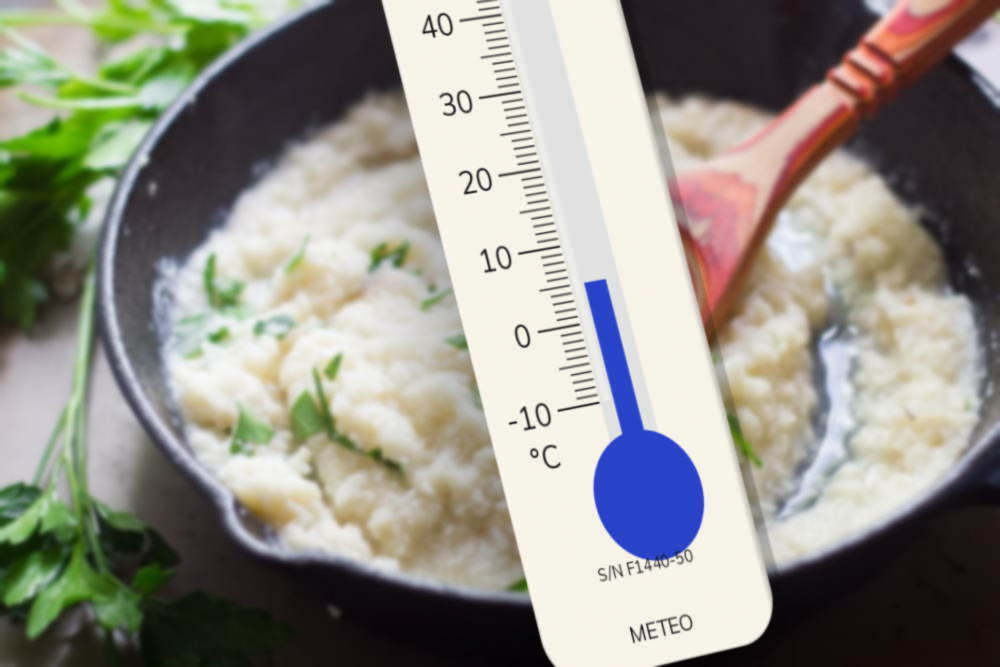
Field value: {"value": 5, "unit": "°C"}
